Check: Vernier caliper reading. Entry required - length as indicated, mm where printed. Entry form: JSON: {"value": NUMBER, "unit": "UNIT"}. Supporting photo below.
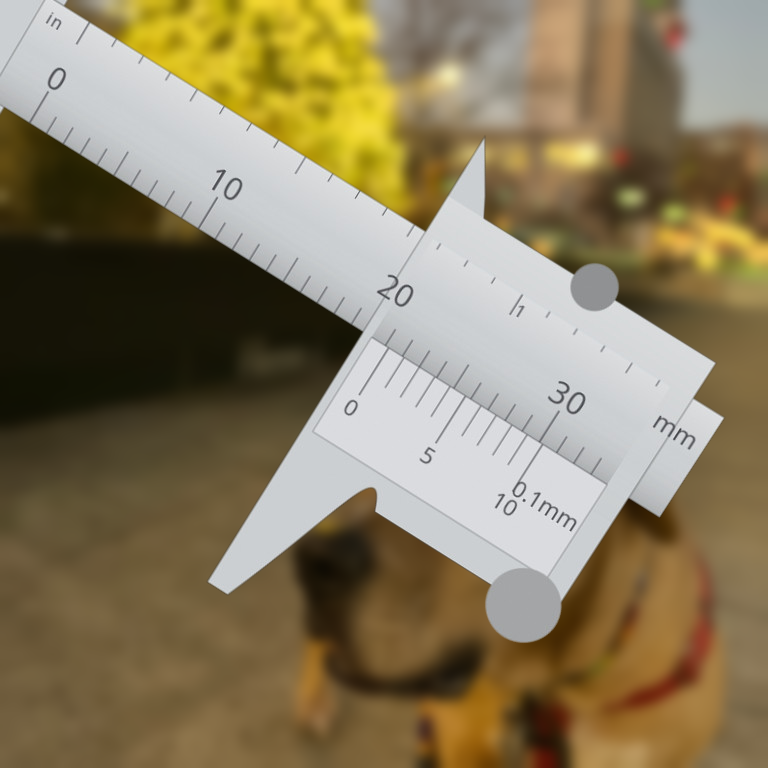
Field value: {"value": 21.2, "unit": "mm"}
